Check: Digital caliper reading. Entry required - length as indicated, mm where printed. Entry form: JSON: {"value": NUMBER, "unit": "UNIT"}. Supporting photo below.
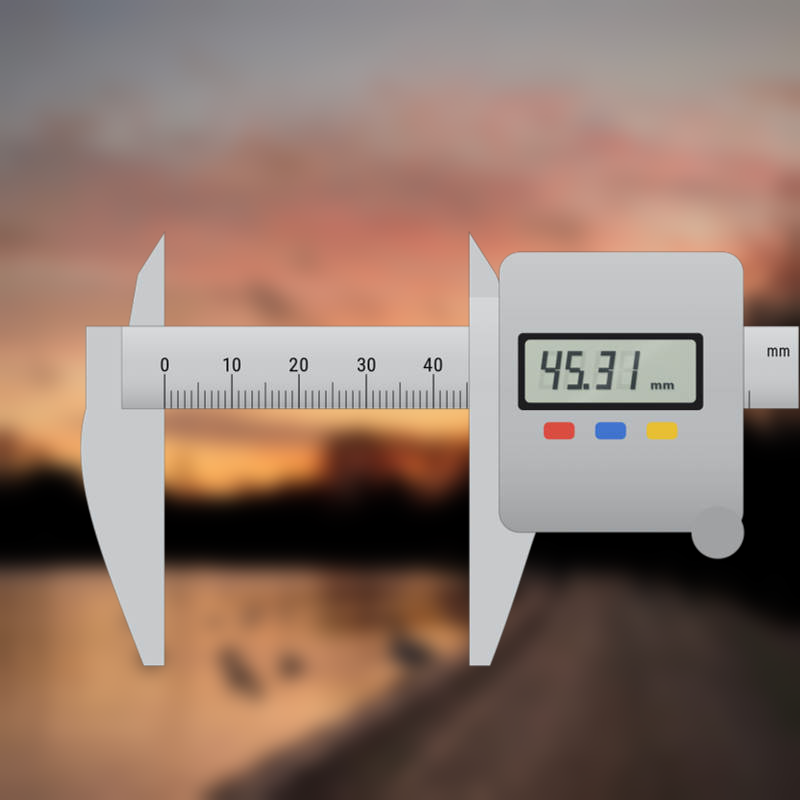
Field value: {"value": 45.31, "unit": "mm"}
